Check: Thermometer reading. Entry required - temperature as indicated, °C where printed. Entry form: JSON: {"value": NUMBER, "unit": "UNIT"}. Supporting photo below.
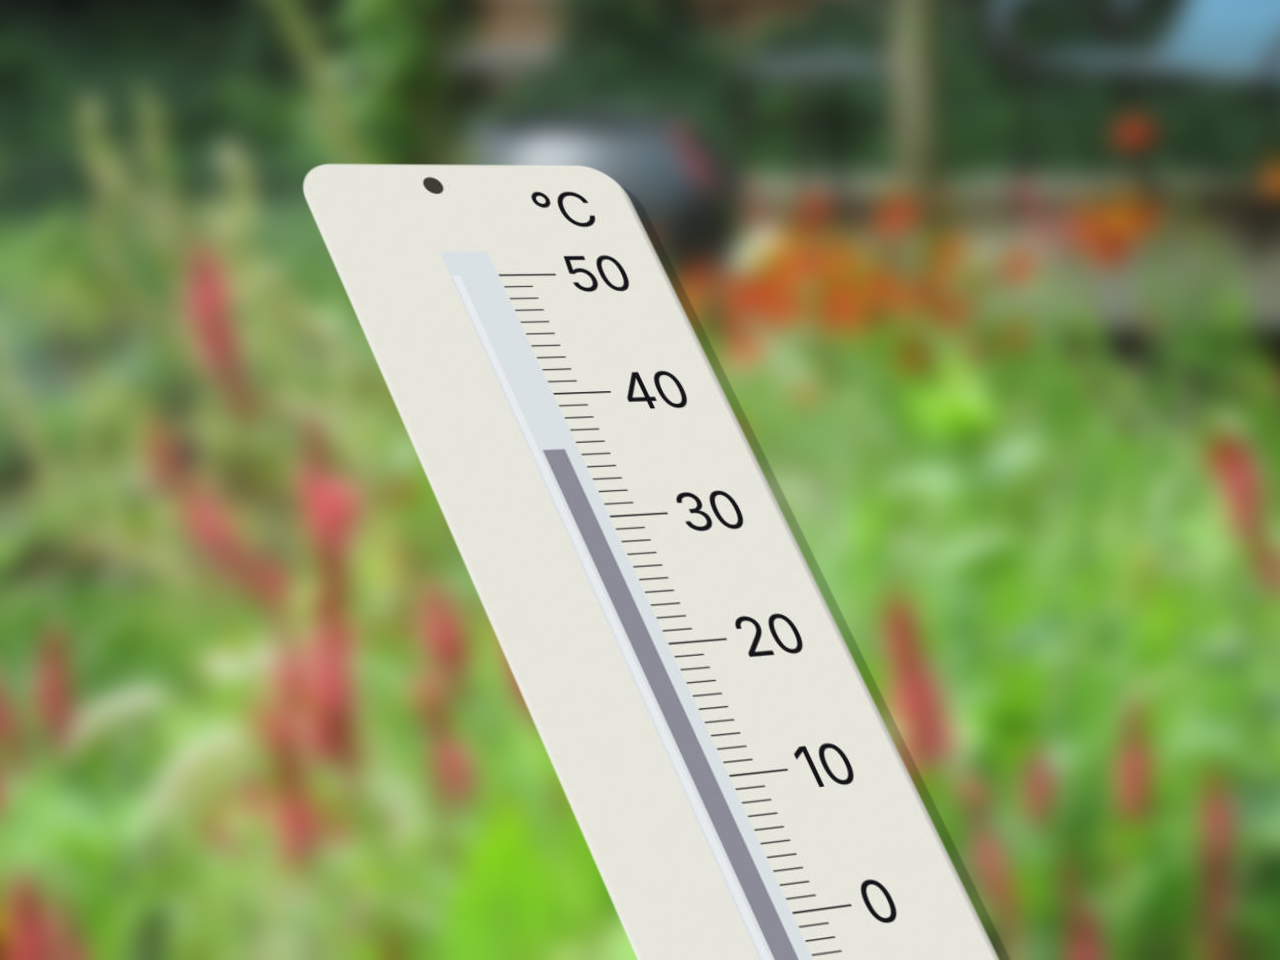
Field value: {"value": 35.5, "unit": "°C"}
